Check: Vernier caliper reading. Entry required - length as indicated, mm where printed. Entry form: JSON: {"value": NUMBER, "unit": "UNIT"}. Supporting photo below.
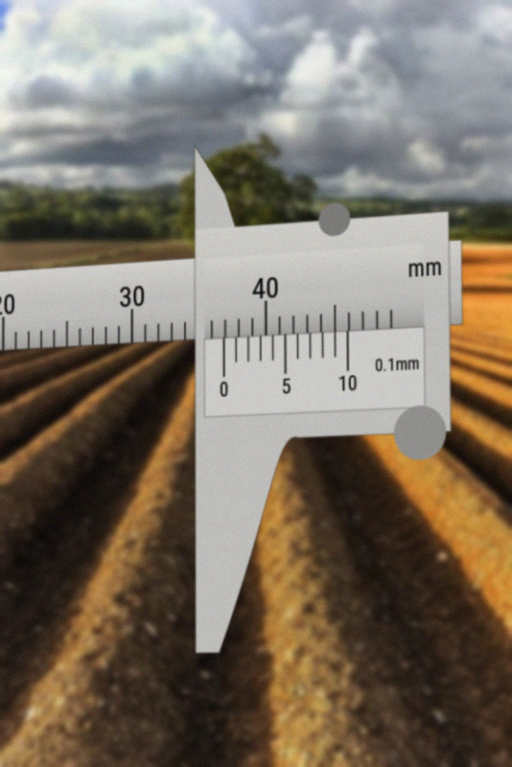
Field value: {"value": 36.9, "unit": "mm"}
